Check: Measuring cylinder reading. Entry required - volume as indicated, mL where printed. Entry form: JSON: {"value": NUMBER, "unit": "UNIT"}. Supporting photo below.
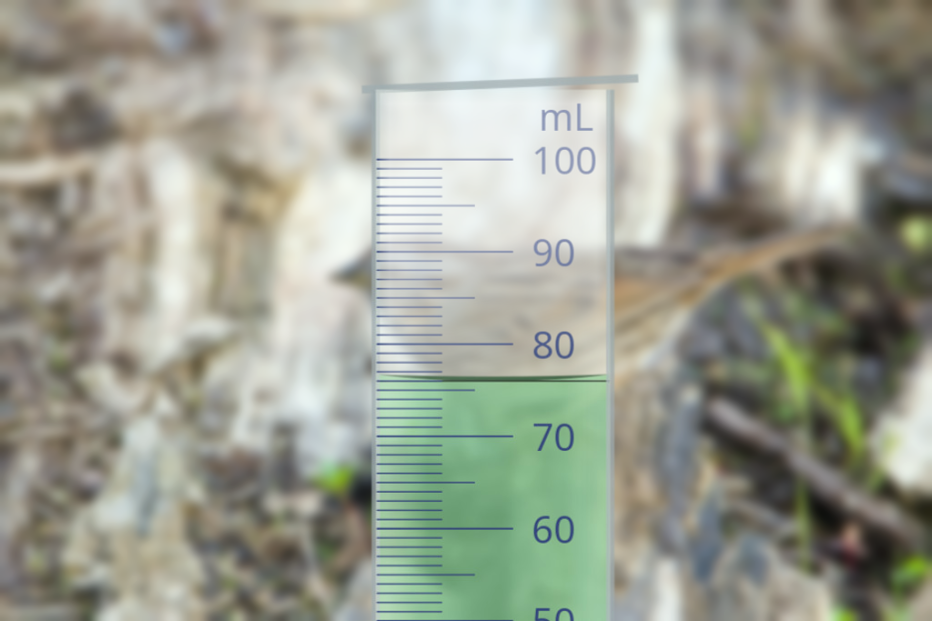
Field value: {"value": 76, "unit": "mL"}
